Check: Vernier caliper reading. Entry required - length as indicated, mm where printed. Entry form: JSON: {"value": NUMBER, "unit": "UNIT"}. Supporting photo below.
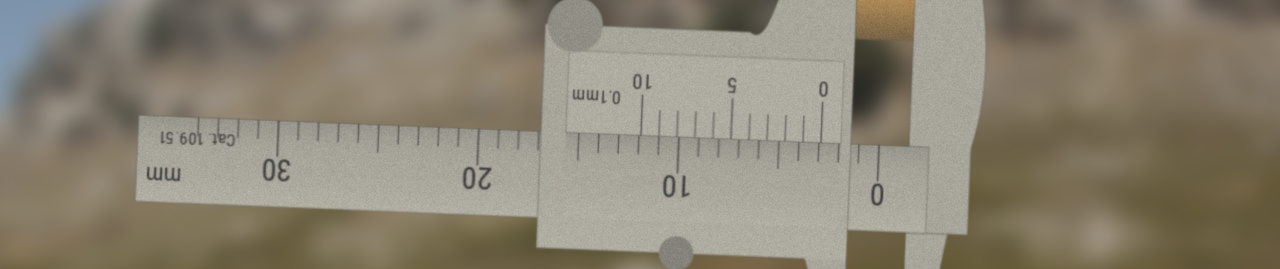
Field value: {"value": 2.9, "unit": "mm"}
